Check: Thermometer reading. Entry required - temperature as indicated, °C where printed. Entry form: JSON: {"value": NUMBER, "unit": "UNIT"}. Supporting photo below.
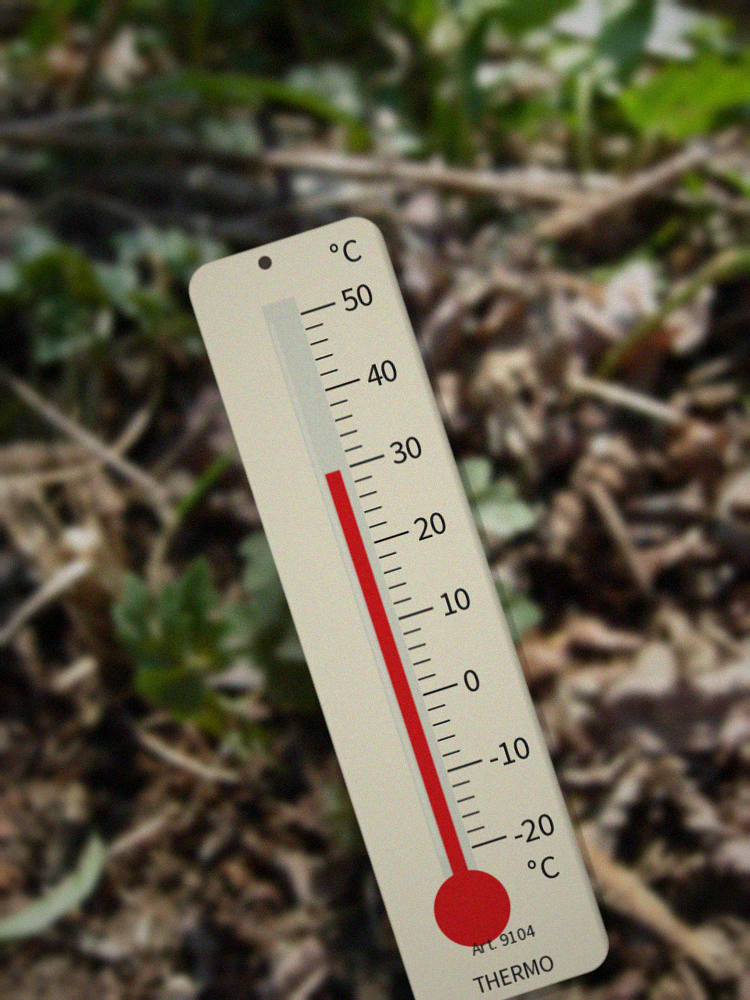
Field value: {"value": 30, "unit": "°C"}
